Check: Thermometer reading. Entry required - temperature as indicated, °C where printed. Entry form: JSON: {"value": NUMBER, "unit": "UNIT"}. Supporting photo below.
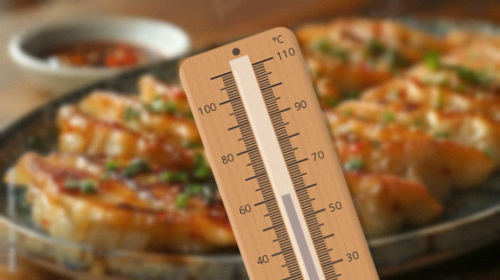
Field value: {"value": 60, "unit": "°C"}
